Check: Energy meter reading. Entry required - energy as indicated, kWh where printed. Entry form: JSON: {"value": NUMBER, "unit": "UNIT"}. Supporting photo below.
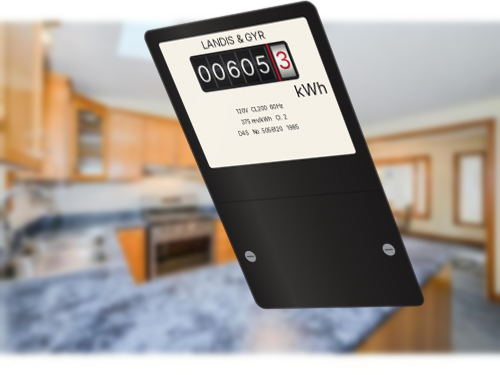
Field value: {"value": 605.3, "unit": "kWh"}
